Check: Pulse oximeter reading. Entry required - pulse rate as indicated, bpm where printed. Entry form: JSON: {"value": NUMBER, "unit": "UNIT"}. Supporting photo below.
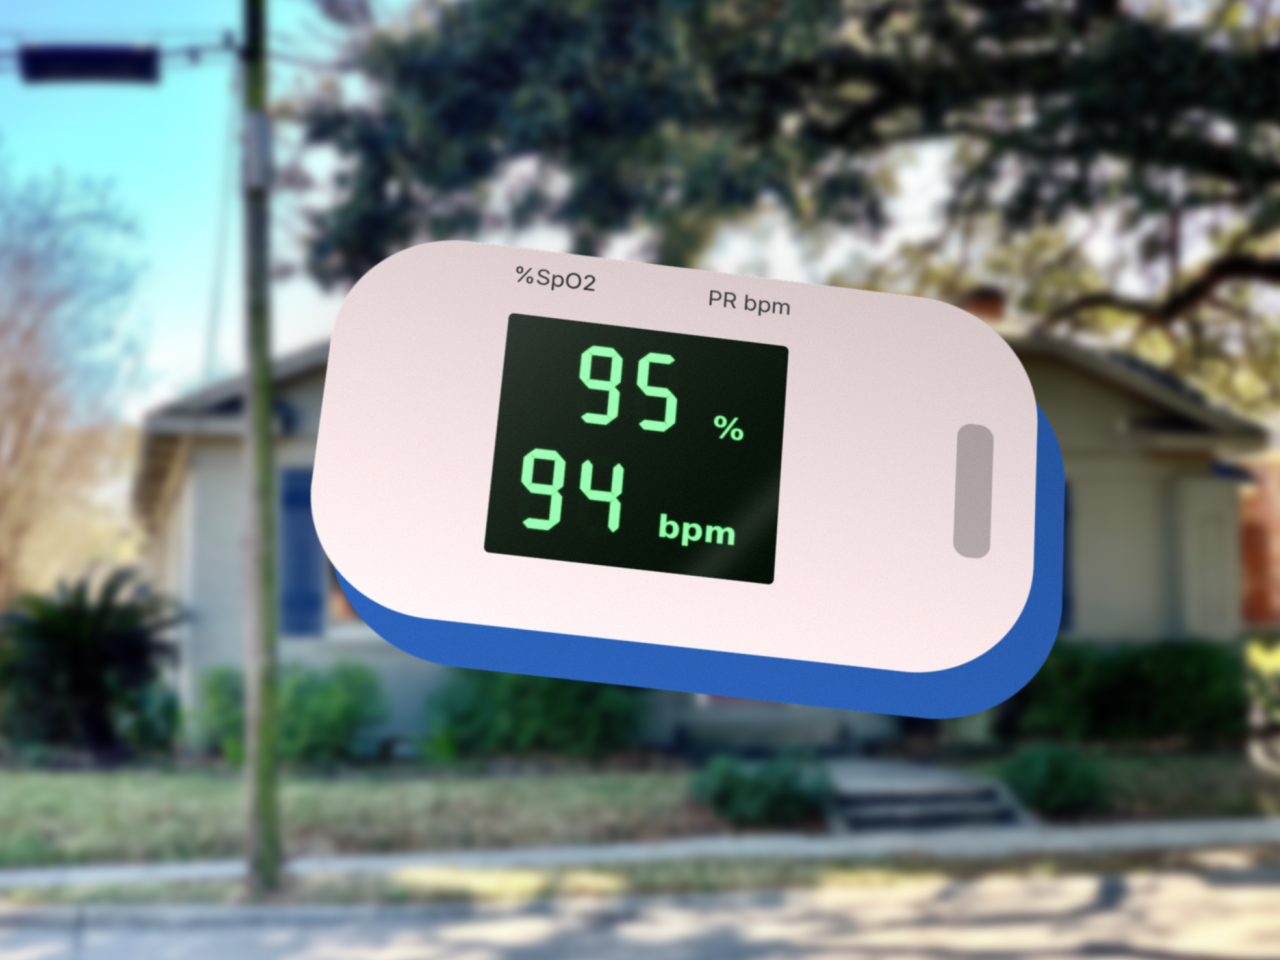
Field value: {"value": 94, "unit": "bpm"}
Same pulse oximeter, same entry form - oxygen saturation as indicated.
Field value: {"value": 95, "unit": "%"}
